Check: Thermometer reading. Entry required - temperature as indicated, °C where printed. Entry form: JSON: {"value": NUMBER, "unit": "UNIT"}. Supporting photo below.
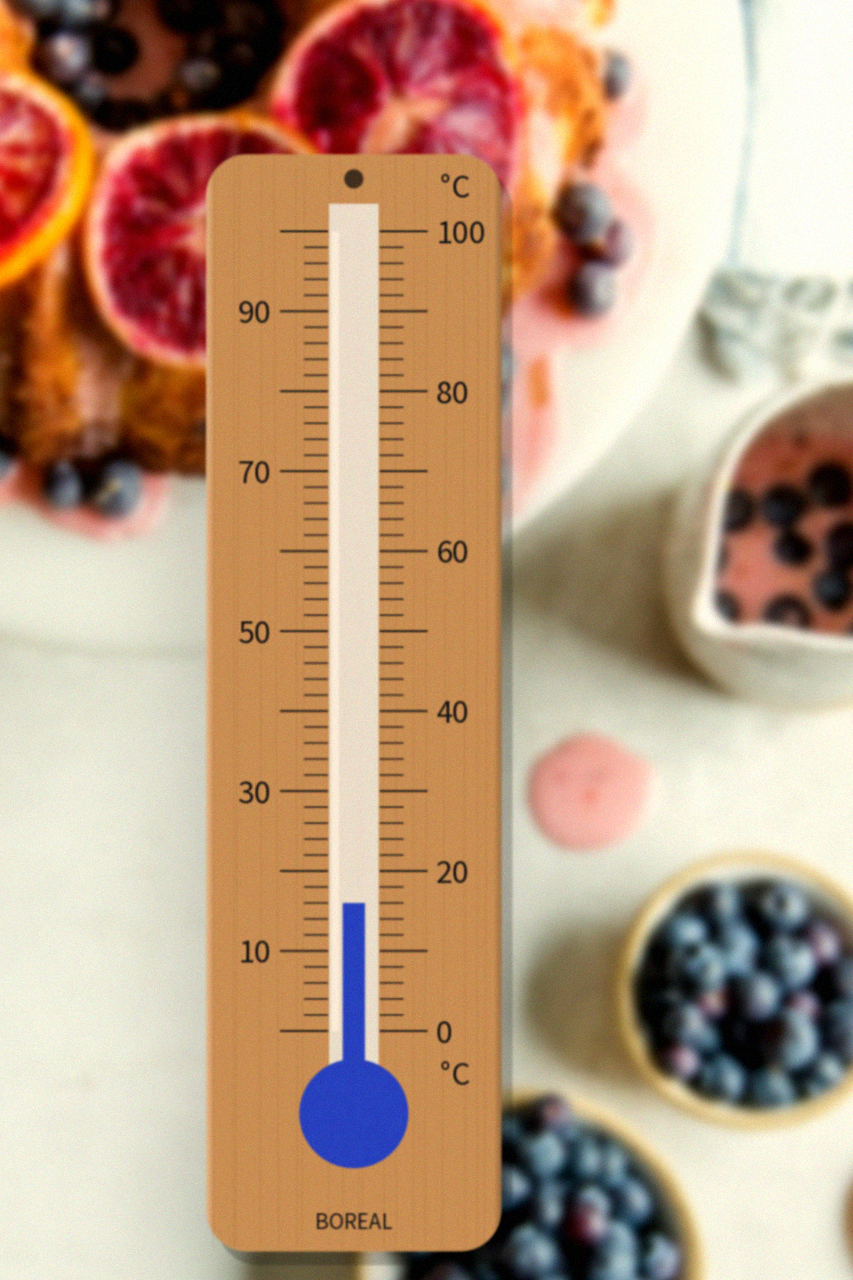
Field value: {"value": 16, "unit": "°C"}
